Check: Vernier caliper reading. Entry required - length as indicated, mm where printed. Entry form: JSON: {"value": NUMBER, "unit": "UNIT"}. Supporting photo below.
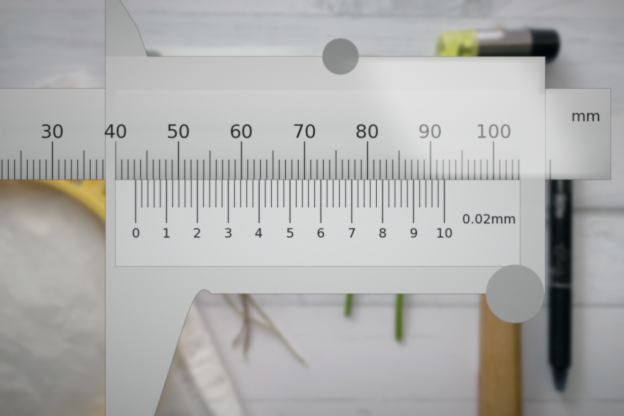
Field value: {"value": 43.2, "unit": "mm"}
